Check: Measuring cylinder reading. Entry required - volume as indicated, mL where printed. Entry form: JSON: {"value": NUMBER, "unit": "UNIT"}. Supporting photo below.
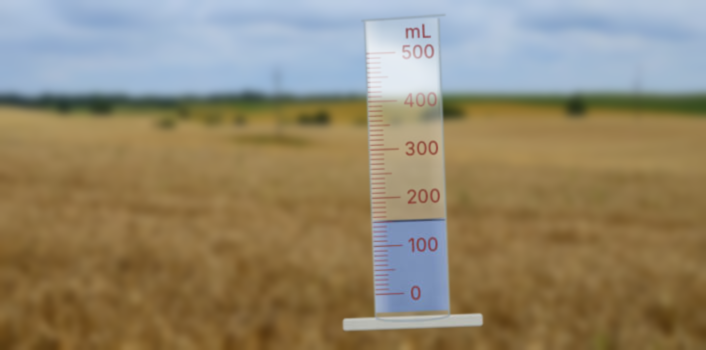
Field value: {"value": 150, "unit": "mL"}
